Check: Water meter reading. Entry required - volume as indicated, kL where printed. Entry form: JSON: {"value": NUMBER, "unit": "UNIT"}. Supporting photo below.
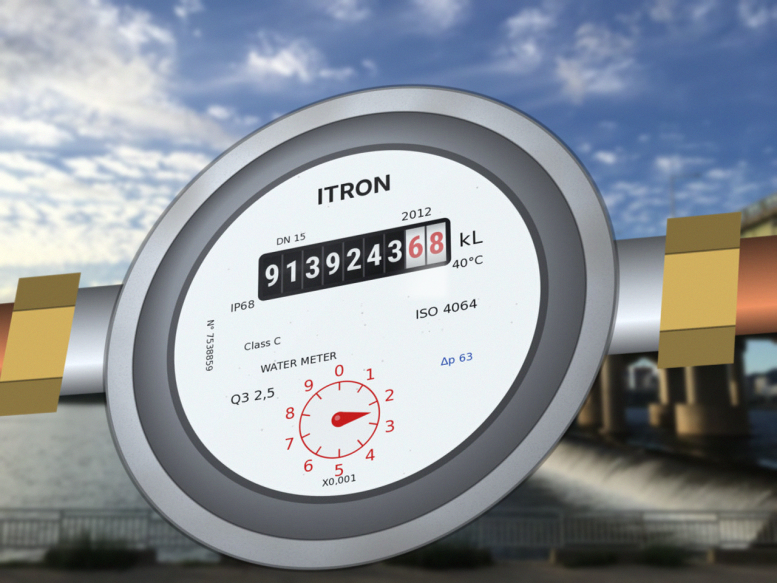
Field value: {"value": 9139243.682, "unit": "kL"}
